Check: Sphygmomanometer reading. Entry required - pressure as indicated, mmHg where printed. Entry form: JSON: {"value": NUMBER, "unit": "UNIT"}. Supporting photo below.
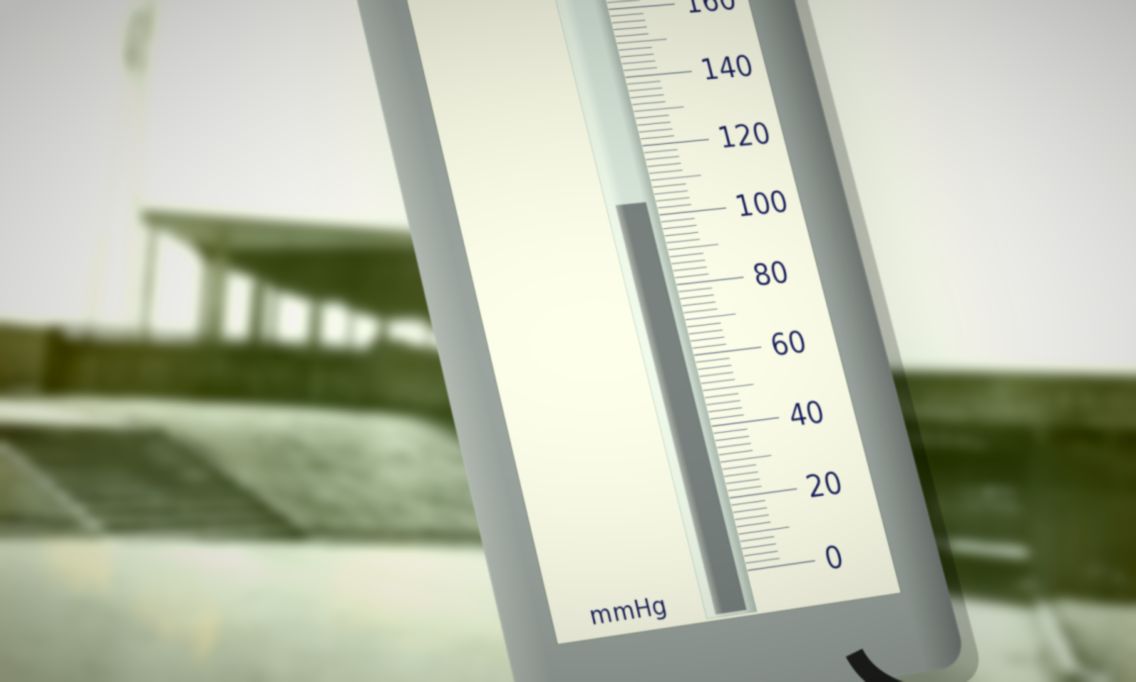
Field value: {"value": 104, "unit": "mmHg"}
